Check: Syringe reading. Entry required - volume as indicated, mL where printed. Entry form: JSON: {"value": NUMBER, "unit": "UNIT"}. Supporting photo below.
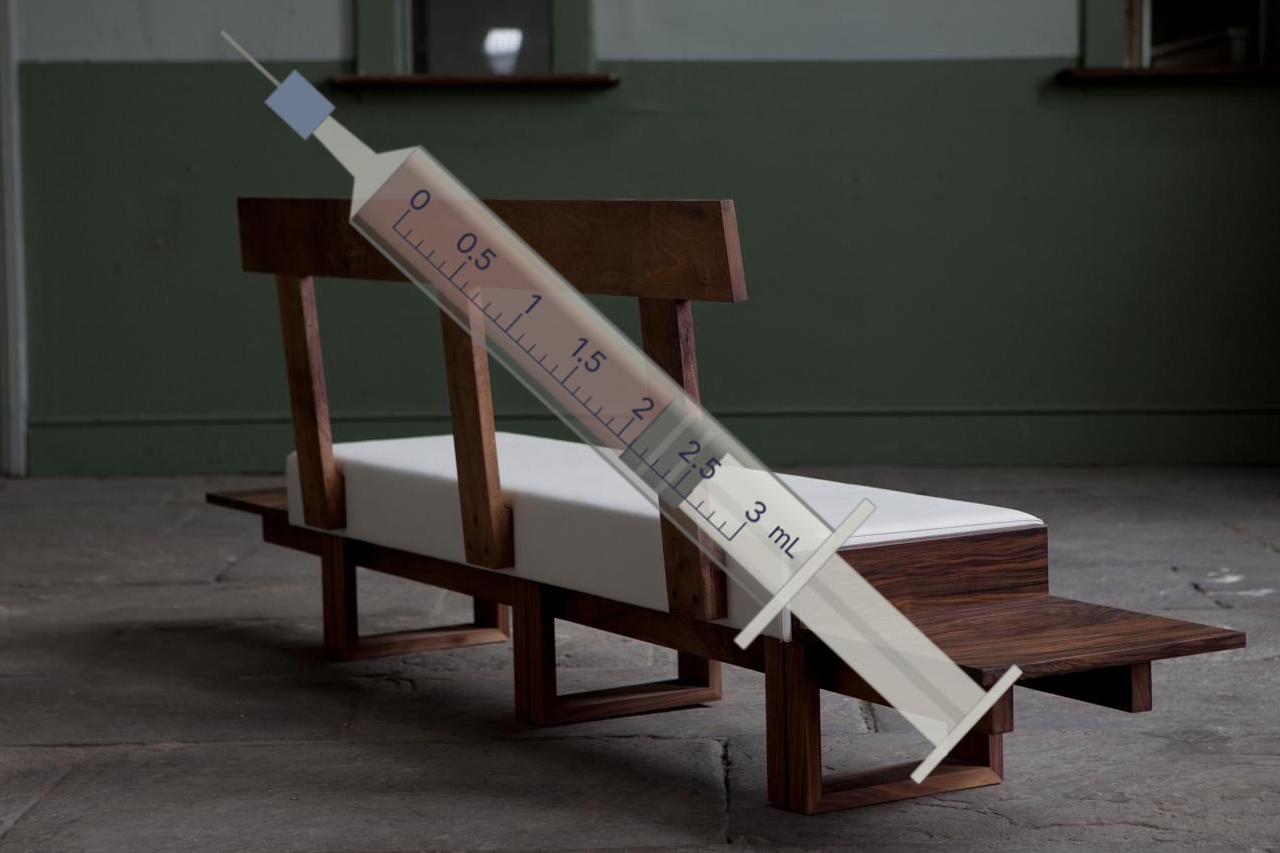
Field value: {"value": 2.1, "unit": "mL"}
